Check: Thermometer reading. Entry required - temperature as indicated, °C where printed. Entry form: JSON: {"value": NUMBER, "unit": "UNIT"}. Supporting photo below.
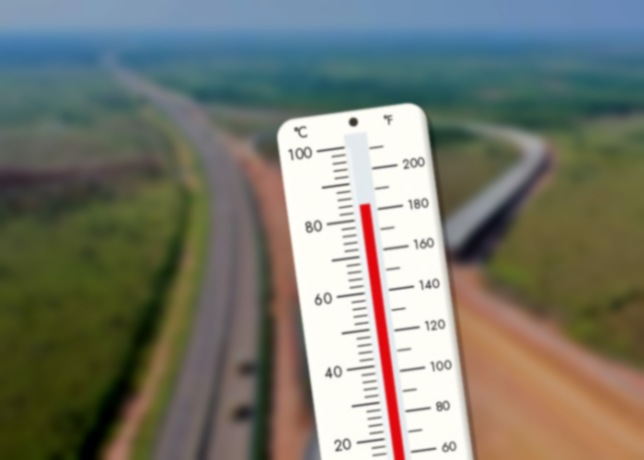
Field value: {"value": 84, "unit": "°C"}
